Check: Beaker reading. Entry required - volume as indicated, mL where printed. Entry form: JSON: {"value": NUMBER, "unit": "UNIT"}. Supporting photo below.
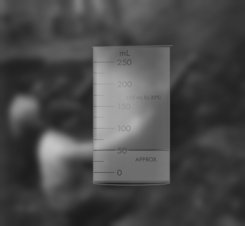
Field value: {"value": 50, "unit": "mL"}
